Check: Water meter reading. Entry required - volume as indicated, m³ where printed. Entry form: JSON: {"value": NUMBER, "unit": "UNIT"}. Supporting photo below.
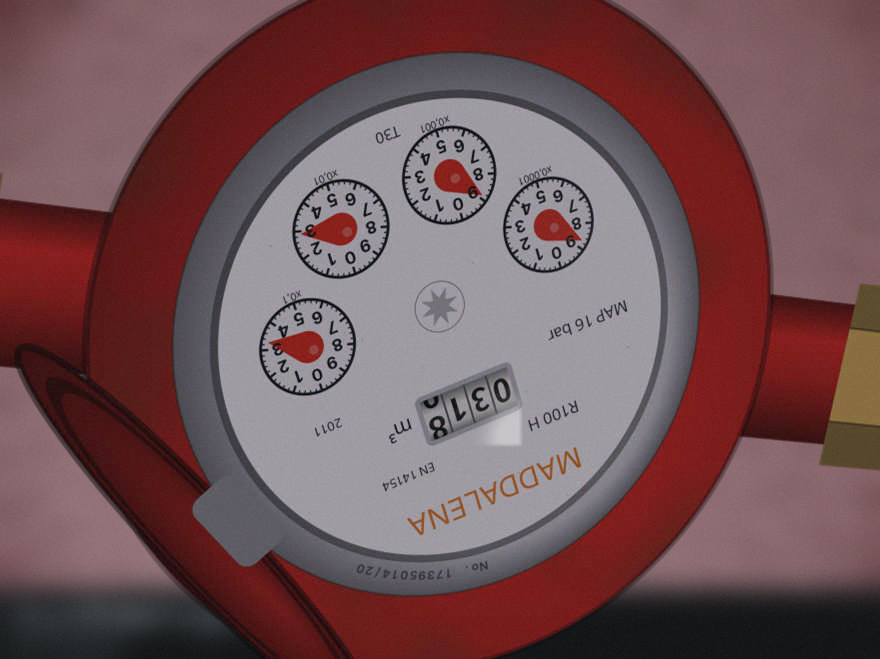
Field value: {"value": 318.3288, "unit": "m³"}
